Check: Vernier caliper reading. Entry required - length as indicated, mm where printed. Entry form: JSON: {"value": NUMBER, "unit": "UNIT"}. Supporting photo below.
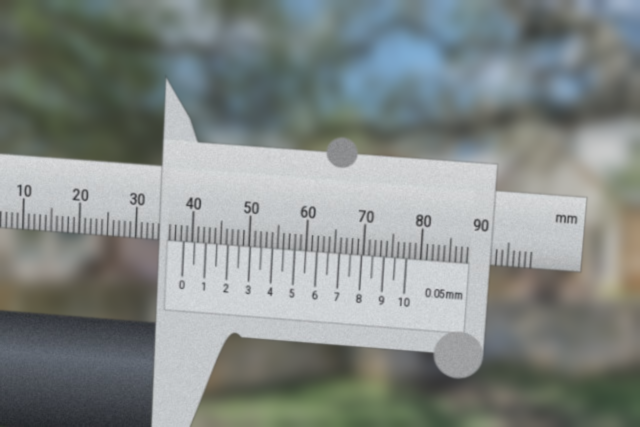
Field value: {"value": 38.5, "unit": "mm"}
